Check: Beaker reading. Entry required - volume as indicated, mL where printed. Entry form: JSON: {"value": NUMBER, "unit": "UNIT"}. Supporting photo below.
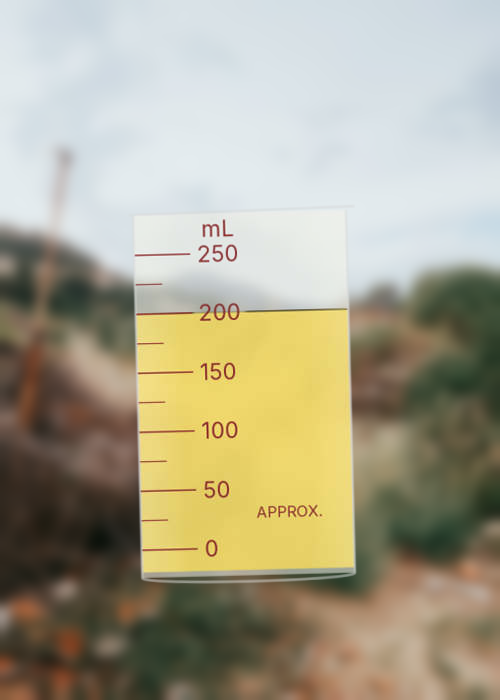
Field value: {"value": 200, "unit": "mL"}
